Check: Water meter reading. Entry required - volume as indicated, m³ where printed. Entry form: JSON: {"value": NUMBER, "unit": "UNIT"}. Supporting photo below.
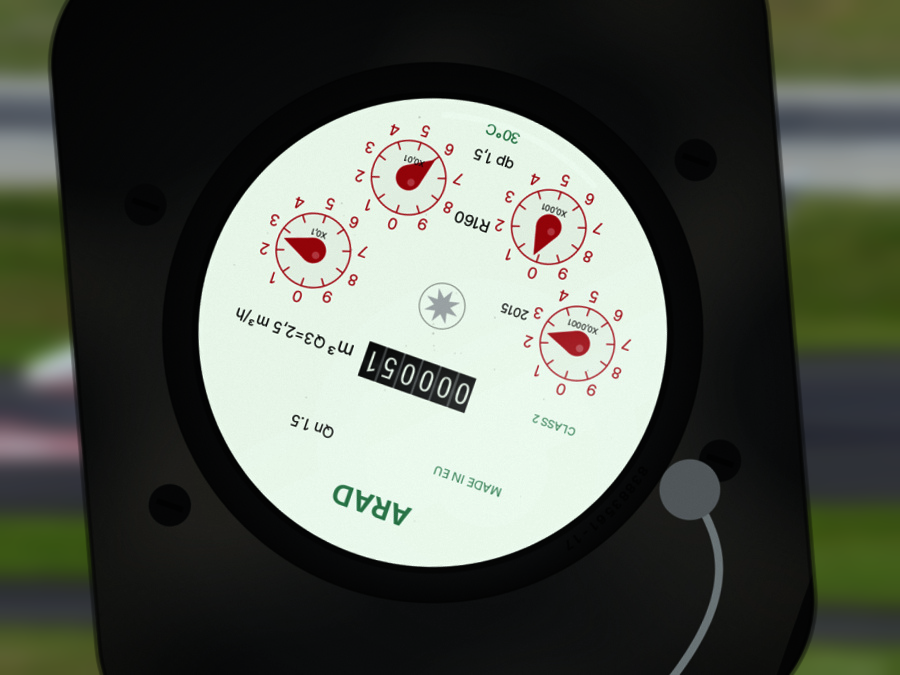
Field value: {"value": 51.2602, "unit": "m³"}
